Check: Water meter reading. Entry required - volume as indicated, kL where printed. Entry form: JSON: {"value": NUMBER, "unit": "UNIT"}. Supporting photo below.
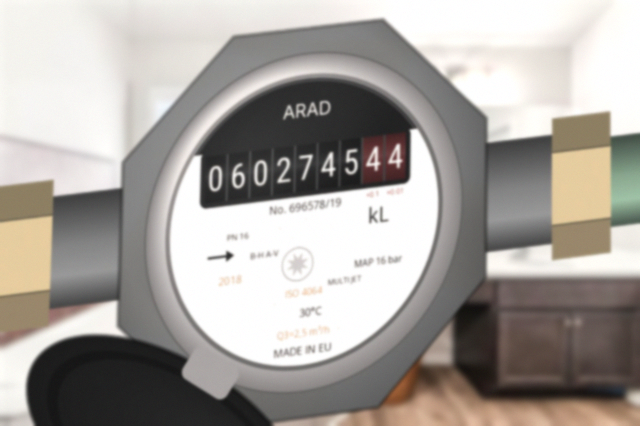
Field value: {"value": 602745.44, "unit": "kL"}
